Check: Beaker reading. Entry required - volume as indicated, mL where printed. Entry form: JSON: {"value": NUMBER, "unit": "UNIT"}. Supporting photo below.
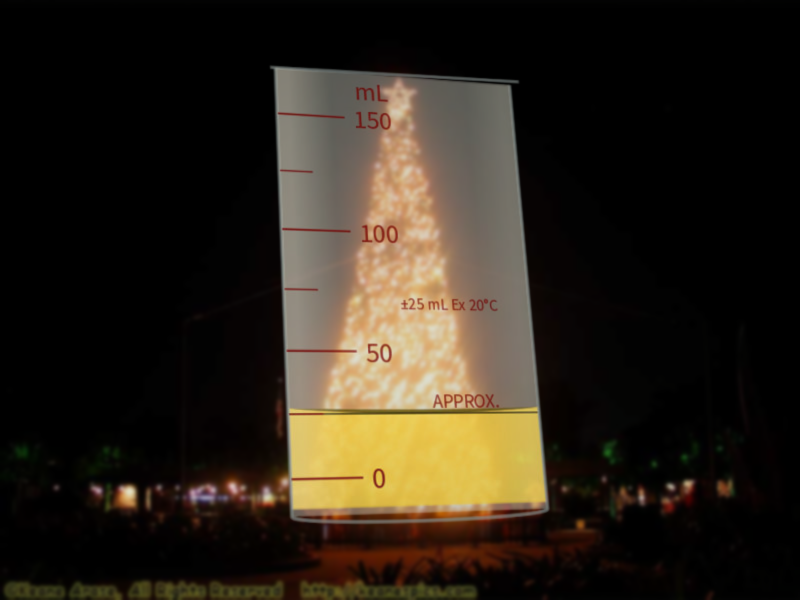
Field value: {"value": 25, "unit": "mL"}
